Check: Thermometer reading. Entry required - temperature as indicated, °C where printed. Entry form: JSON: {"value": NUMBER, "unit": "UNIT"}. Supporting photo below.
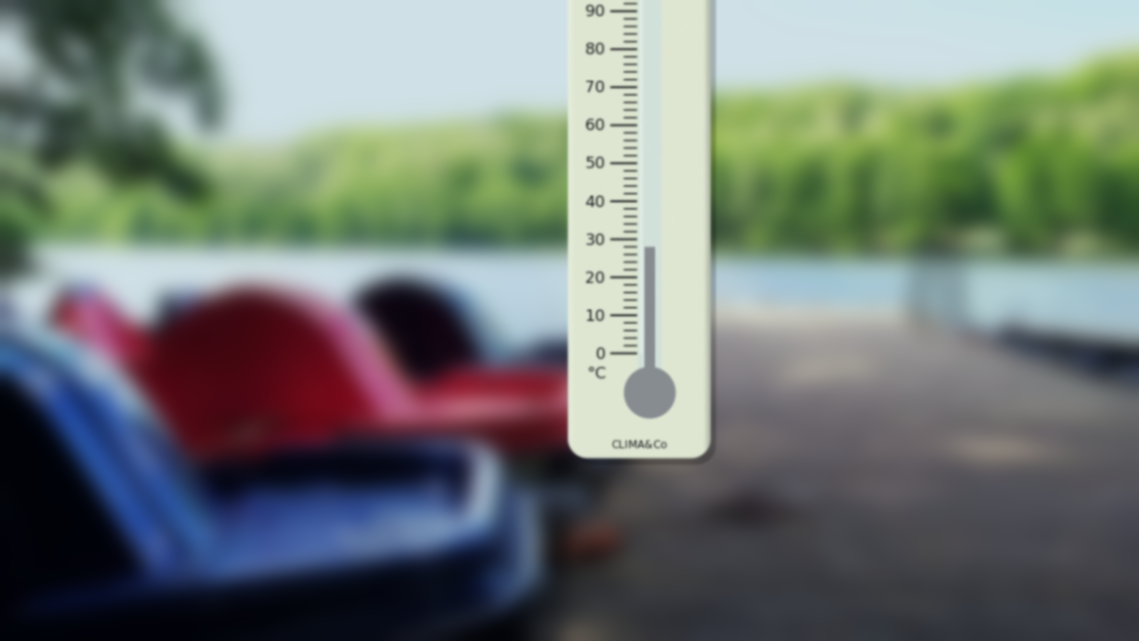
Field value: {"value": 28, "unit": "°C"}
